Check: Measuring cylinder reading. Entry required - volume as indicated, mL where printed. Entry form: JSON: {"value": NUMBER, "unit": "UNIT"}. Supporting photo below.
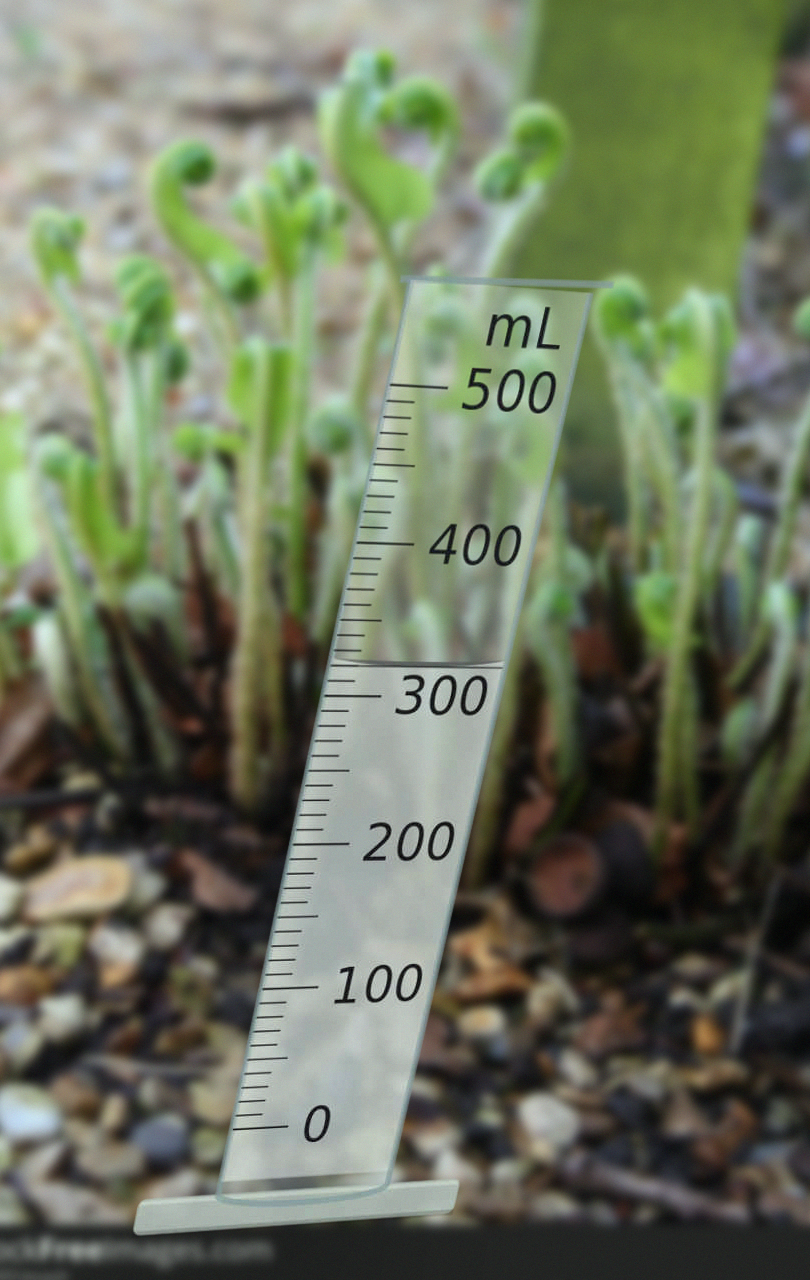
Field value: {"value": 320, "unit": "mL"}
